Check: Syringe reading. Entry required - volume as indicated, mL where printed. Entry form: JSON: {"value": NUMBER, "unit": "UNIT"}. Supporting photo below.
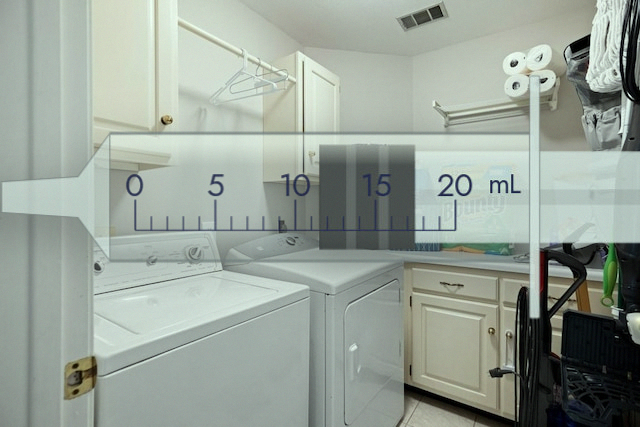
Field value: {"value": 11.5, "unit": "mL"}
